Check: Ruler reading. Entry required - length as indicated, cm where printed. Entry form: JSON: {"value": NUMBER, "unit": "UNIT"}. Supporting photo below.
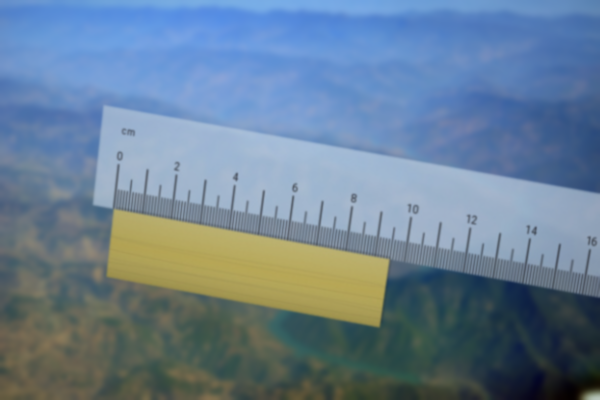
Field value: {"value": 9.5, "unit": "cm"}
